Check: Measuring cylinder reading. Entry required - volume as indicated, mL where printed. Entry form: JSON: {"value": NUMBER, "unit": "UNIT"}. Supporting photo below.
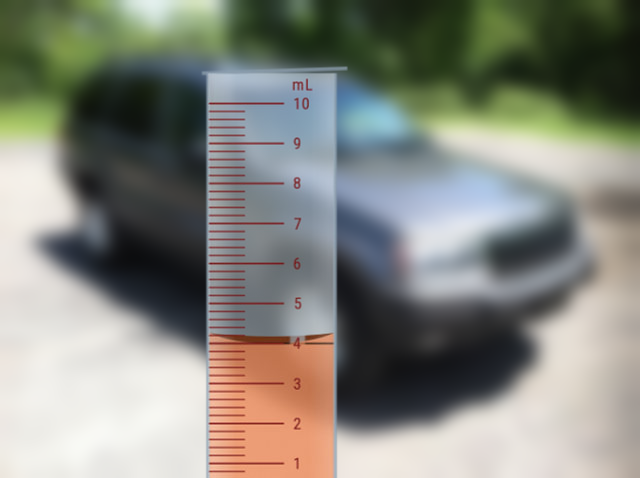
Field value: {"value": 4, "unit": "mL"}
